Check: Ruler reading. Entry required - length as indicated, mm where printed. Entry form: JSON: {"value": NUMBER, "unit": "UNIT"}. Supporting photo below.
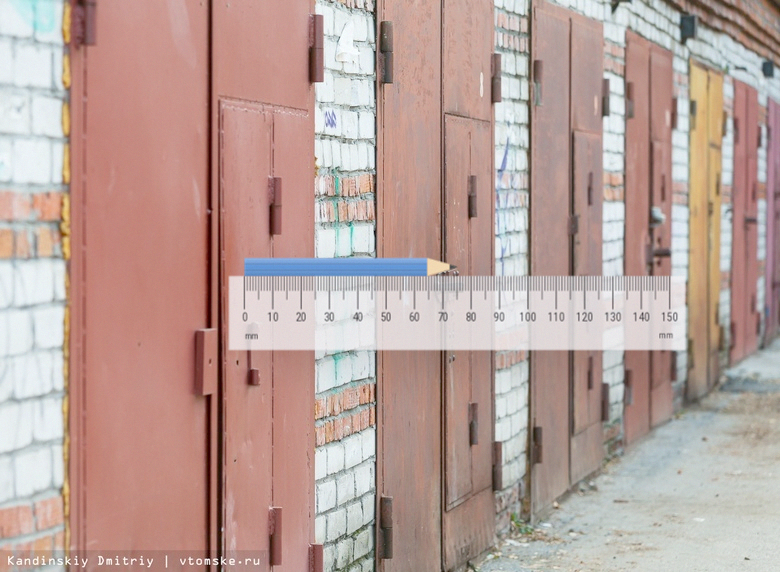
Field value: {"value": 75, "unit": "mm"}
